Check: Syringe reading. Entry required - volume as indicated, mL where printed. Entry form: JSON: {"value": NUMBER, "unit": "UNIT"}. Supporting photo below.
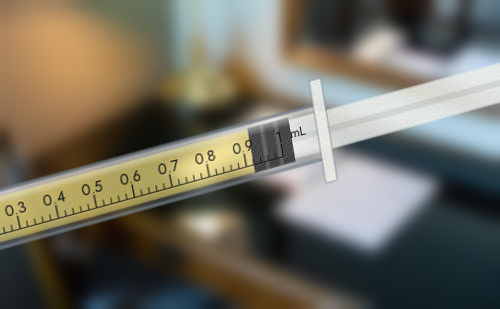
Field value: {"value": 0.92, "unit": "mL"}
